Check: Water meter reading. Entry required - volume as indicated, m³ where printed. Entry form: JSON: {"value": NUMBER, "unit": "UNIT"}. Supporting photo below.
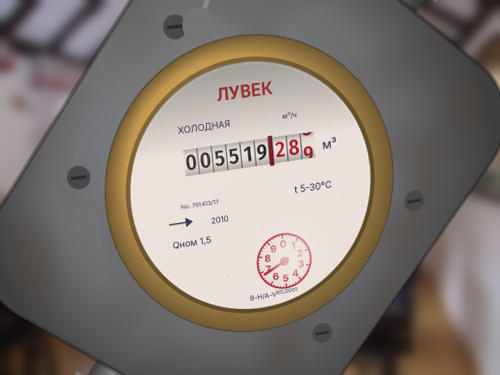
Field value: {"value": 5519.2886, "unit": "m³"}
